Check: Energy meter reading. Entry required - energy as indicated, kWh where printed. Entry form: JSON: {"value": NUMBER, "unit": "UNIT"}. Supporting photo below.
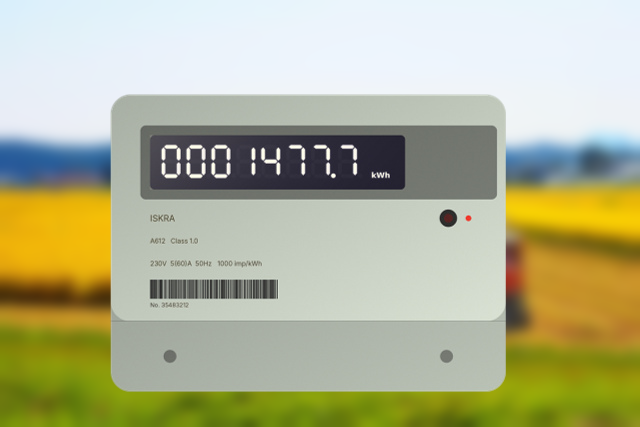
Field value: {"value": 1477.7, "unit": "kWh"}
